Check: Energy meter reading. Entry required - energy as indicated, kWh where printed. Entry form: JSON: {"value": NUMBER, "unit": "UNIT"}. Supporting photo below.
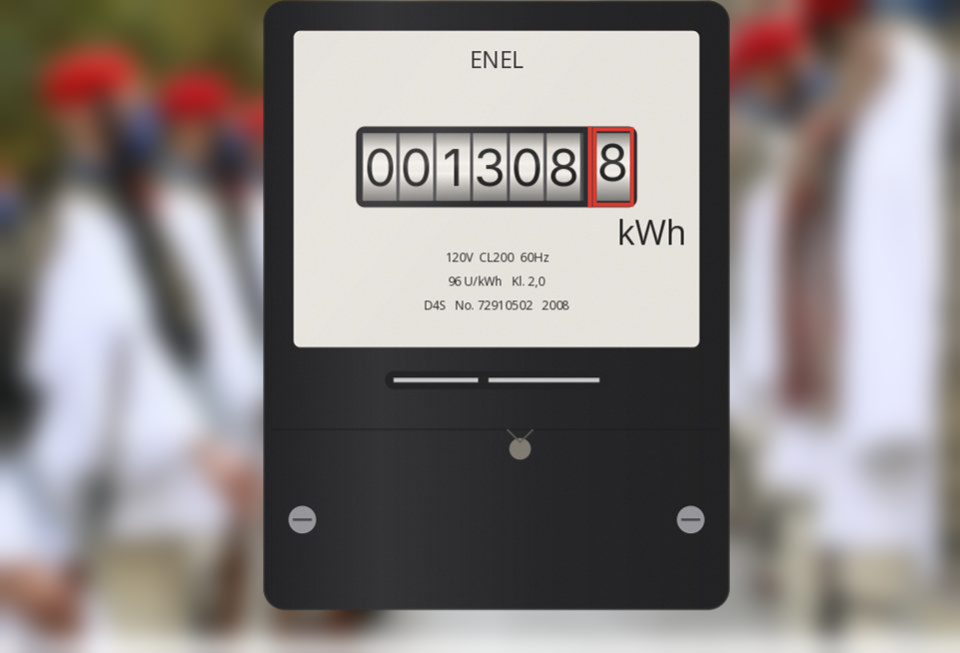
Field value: {"value": 1308.8, "unit": "kWh"}
